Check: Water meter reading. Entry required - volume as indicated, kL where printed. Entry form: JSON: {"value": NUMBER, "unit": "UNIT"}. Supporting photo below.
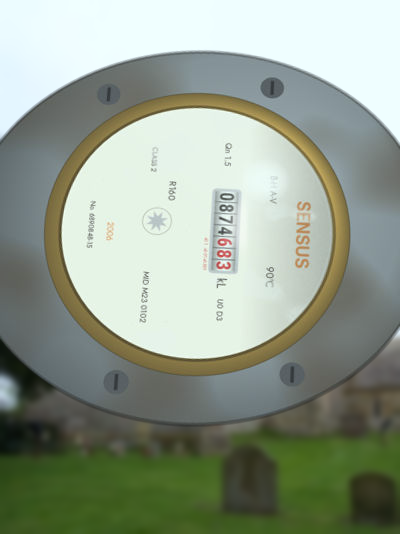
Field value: {"value": 874.683, "unit": "kL"}
